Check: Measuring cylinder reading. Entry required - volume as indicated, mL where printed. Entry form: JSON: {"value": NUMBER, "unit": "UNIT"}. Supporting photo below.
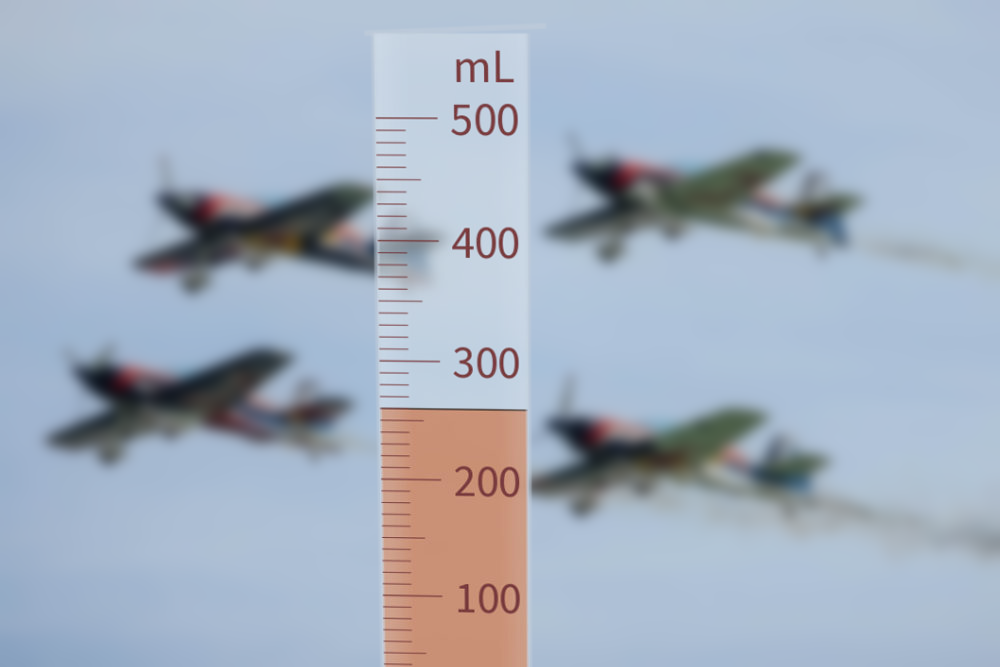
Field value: {"value": 260, "unit": "mL"}
